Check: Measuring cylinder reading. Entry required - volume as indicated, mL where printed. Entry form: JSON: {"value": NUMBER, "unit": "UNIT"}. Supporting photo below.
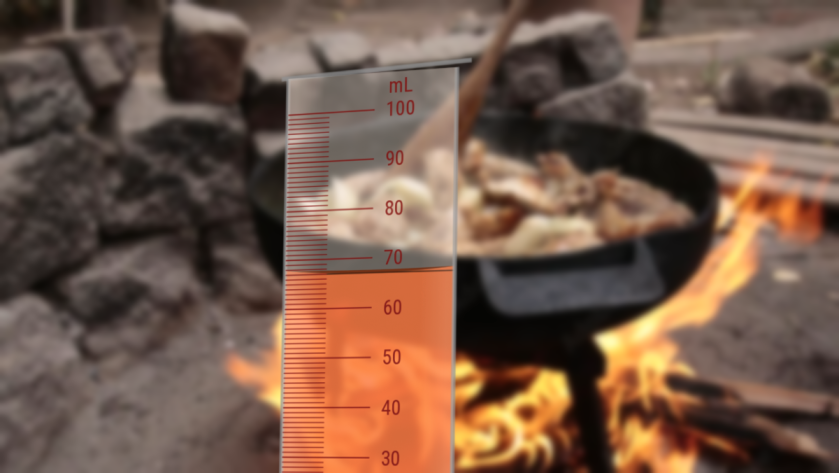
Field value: {"value": 67, "unit": "mL"}
